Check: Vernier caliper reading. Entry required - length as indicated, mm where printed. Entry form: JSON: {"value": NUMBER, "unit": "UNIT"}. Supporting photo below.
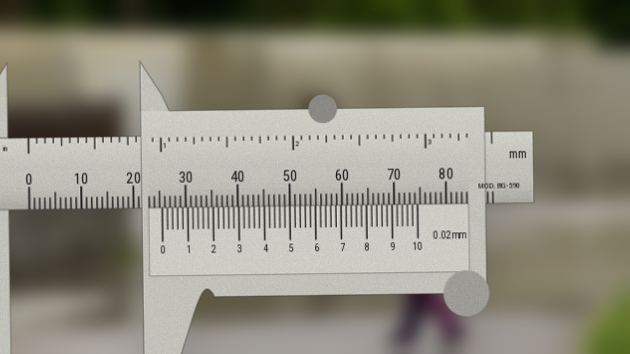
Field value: {"value": 25.5, "unit": "mm"}
